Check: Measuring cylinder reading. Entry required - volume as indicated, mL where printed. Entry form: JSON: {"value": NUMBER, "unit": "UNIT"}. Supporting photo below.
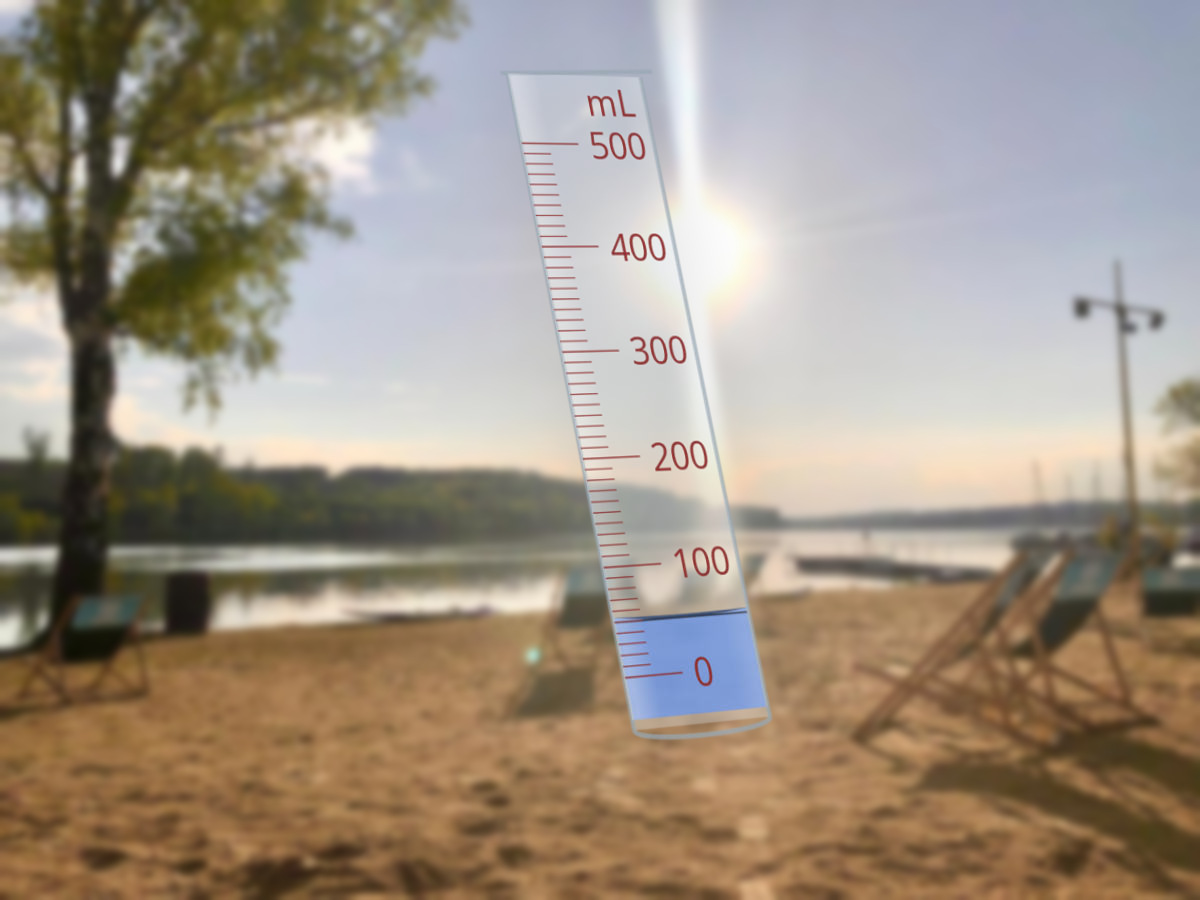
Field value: {"value": 50, "unit": "mL"}
